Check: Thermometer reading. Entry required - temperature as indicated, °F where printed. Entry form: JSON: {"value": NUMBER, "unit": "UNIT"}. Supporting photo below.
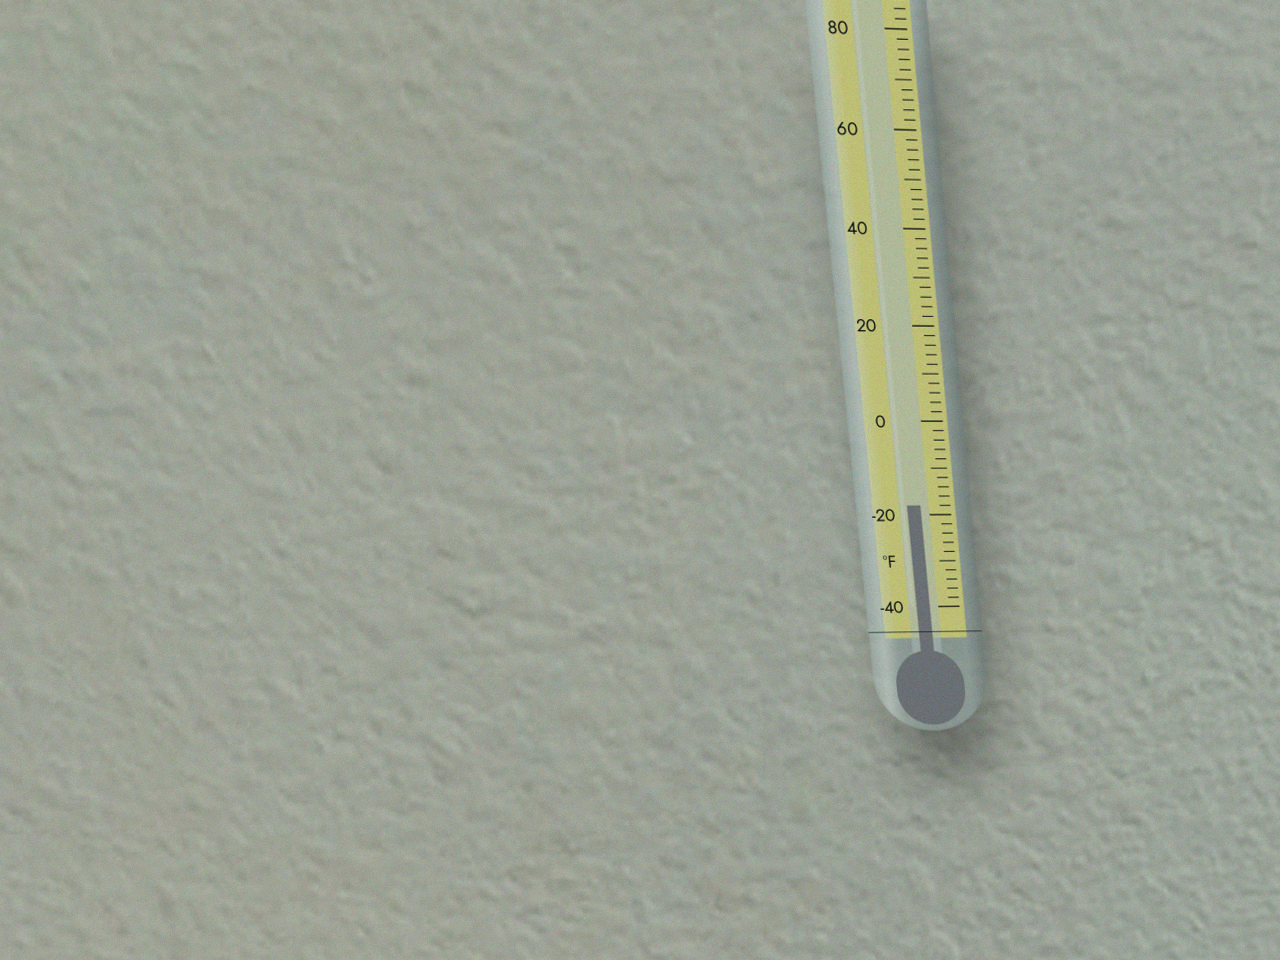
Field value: {"value": -18, "unit": "°F"}
